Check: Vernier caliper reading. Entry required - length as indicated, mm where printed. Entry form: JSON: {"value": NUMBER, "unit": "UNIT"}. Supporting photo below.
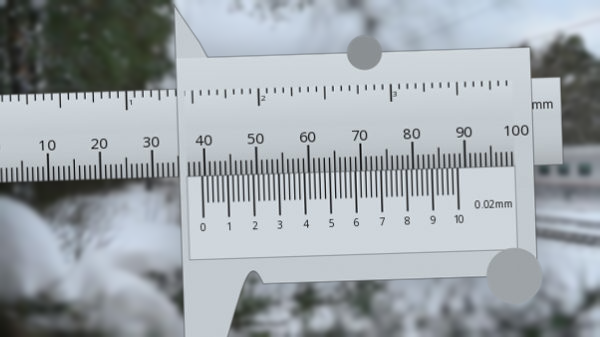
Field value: {"value": 39.5, "unit": "mm"}
